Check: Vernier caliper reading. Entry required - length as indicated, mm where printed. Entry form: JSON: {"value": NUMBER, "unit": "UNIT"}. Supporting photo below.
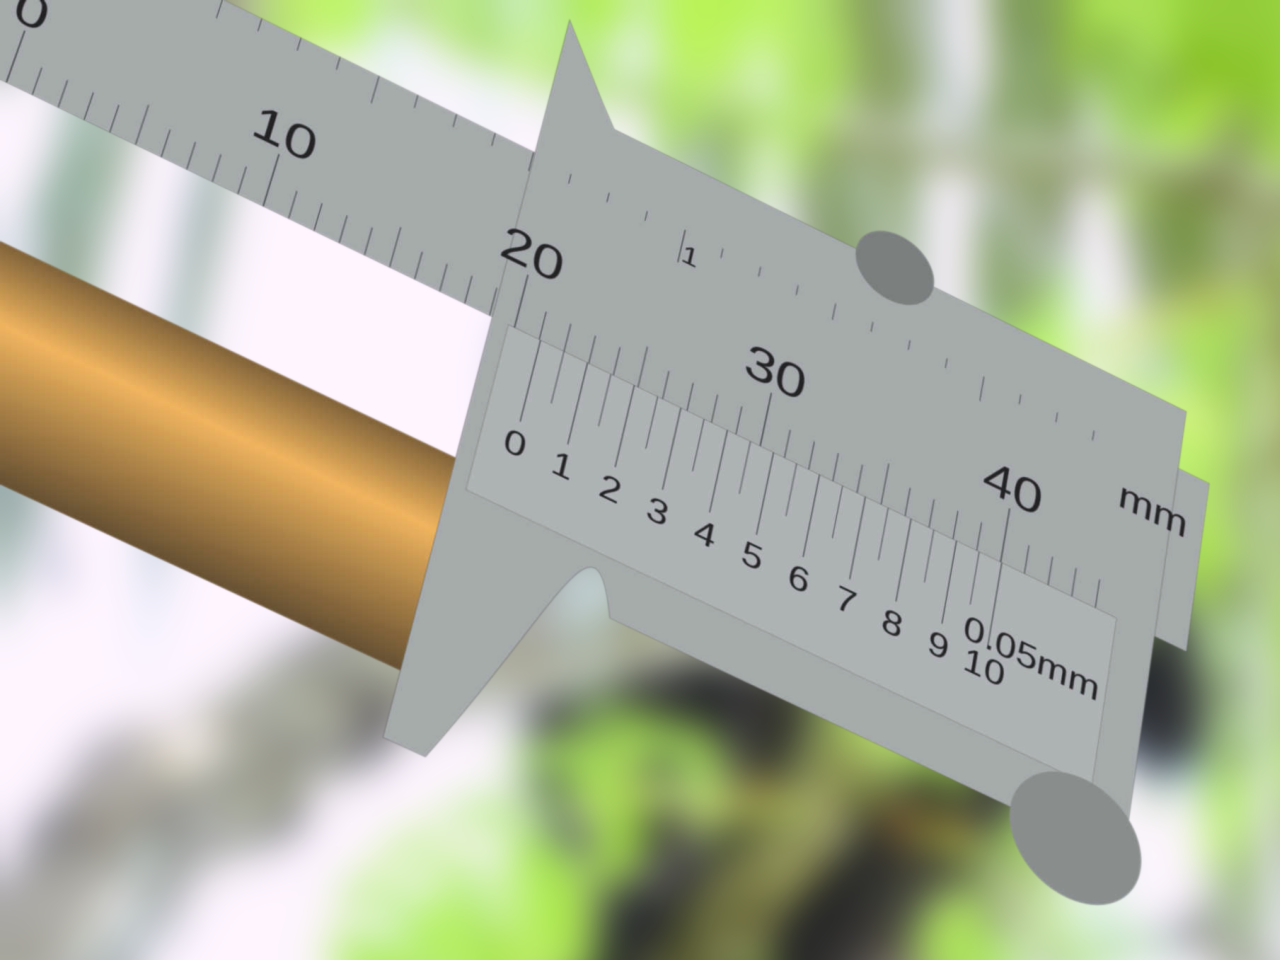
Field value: {"value": 21.05, "unit": "mm"}
